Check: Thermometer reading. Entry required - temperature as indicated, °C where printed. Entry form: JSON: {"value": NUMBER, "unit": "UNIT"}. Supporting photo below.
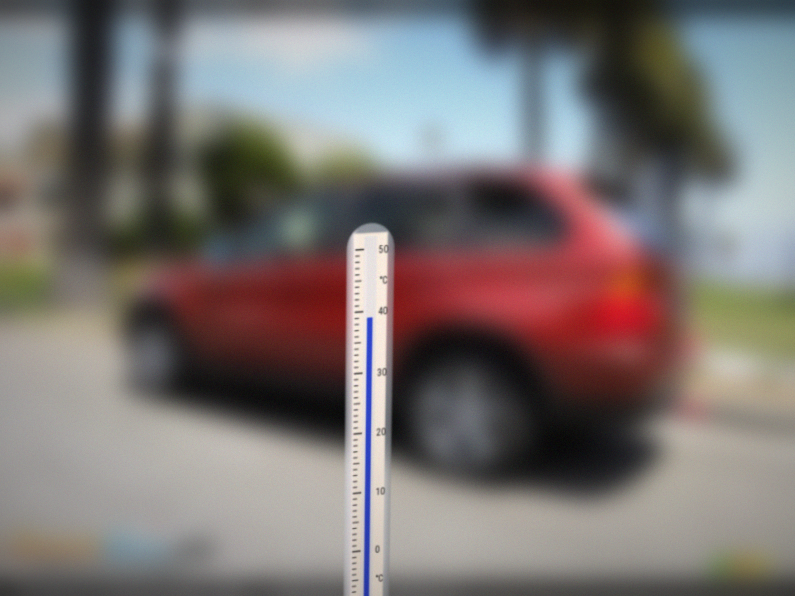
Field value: {"value": 39, "unit": "°C"}
